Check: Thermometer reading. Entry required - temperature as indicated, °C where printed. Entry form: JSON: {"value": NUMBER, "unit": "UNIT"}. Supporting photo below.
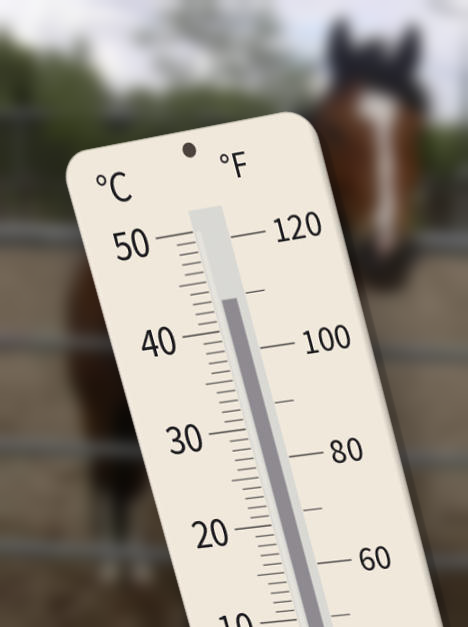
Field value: {"value": 43, "unit": "°C"}
